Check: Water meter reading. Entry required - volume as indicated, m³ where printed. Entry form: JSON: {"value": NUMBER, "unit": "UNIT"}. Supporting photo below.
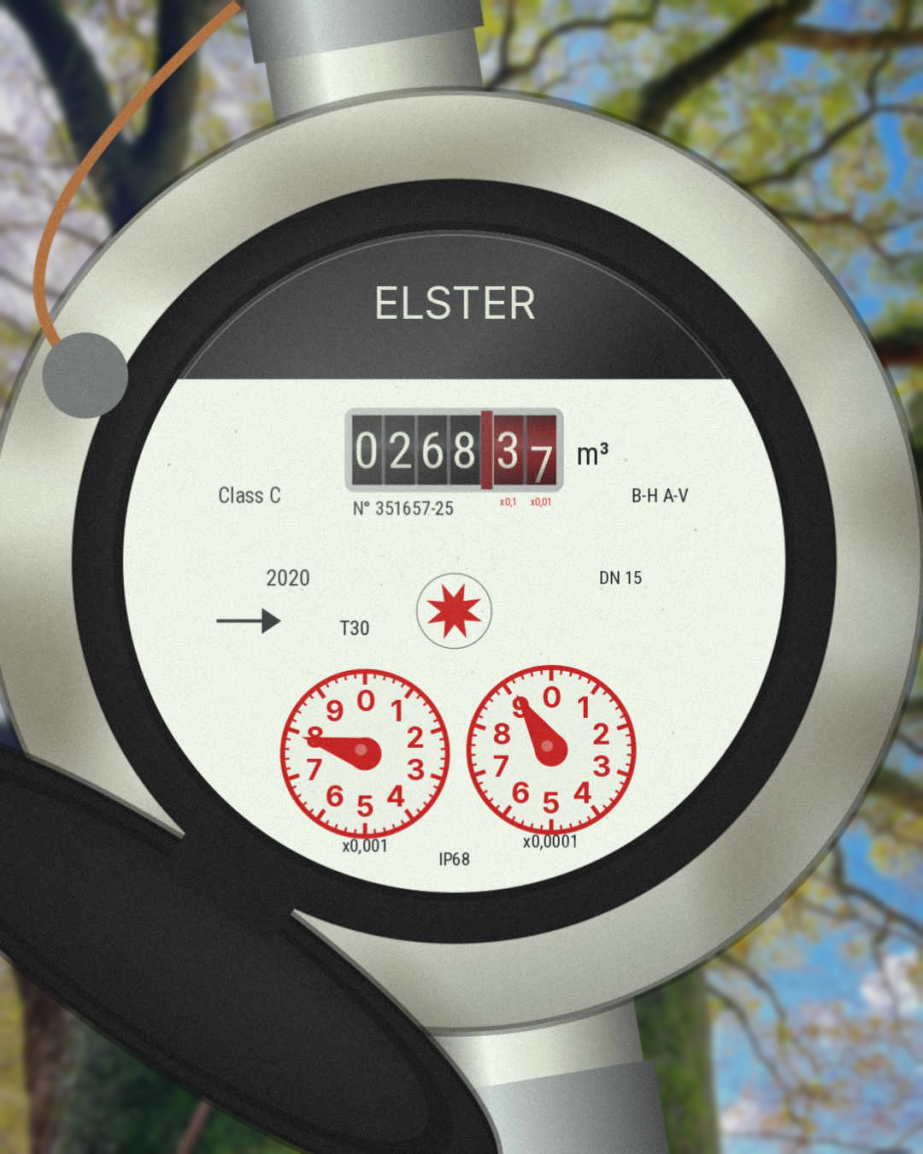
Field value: {"value": 268.3679, "unit": "m³"}
